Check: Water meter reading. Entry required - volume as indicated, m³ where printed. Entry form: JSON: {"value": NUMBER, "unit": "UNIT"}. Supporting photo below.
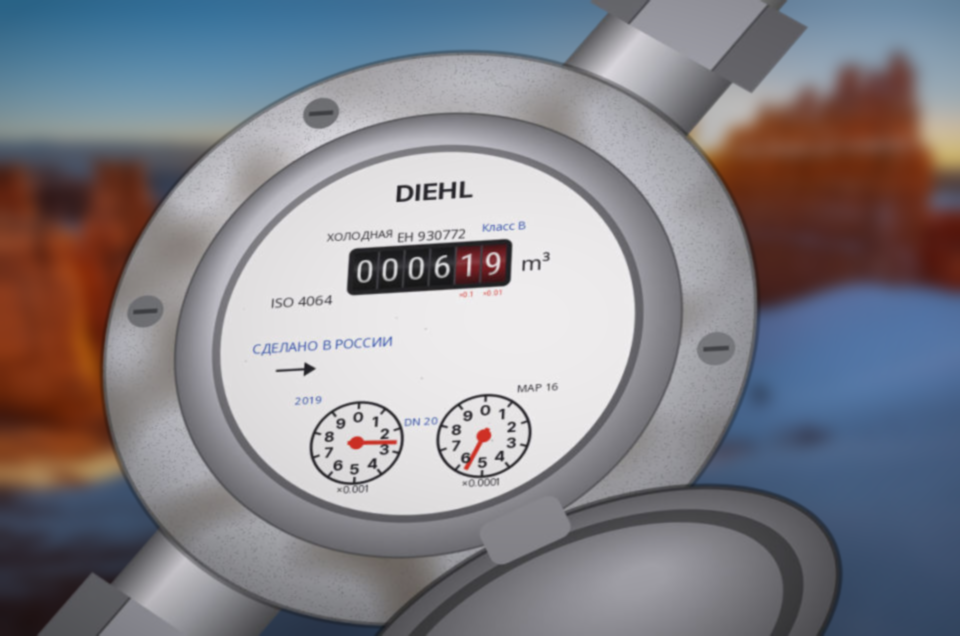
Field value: {"value": 6.1925, "unit": "m³"}
